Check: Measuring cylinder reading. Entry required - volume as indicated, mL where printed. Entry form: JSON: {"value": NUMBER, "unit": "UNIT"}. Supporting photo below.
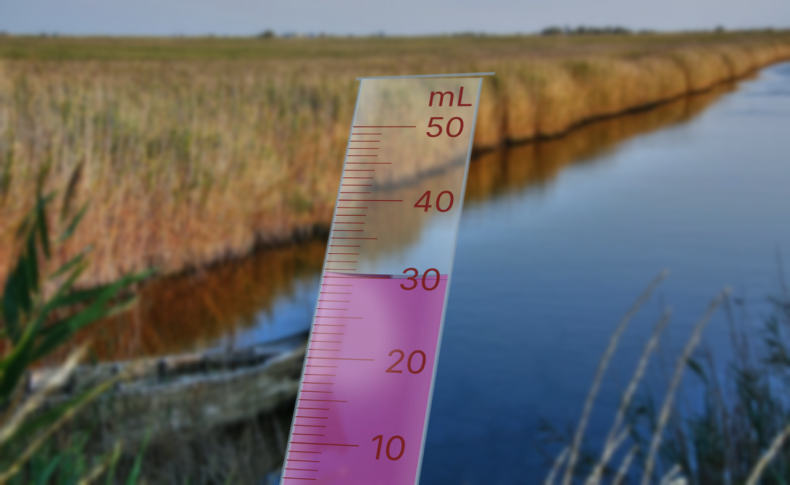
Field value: {"value": 30, "unit": "mL"}
